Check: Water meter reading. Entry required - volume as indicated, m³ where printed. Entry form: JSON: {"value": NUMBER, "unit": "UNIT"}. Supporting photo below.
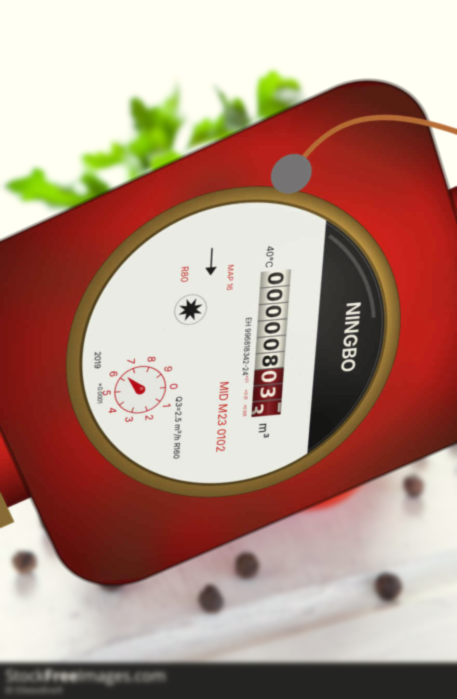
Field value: {"value": 8.0326, "unit": "m³"}
